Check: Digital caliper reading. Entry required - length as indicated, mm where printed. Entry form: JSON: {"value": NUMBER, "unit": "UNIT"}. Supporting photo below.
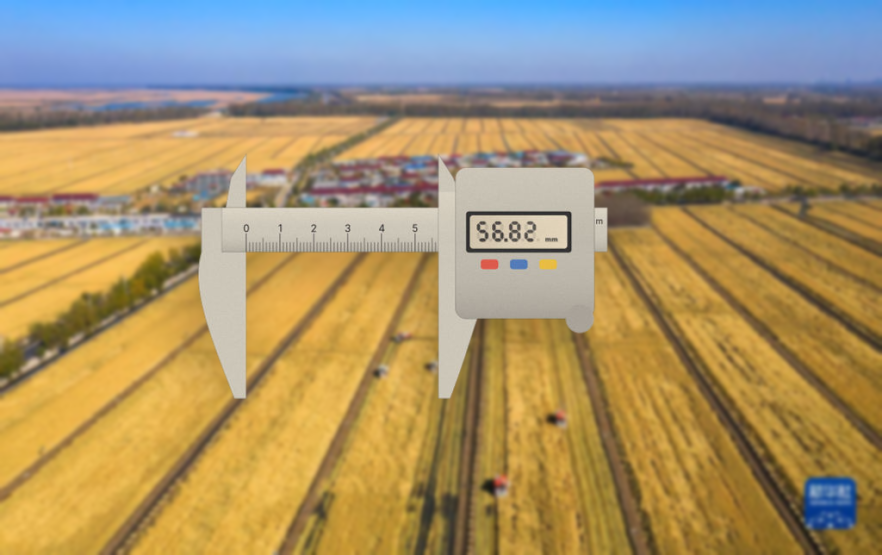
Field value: {"value": 56.82, "unit": "mm"}
